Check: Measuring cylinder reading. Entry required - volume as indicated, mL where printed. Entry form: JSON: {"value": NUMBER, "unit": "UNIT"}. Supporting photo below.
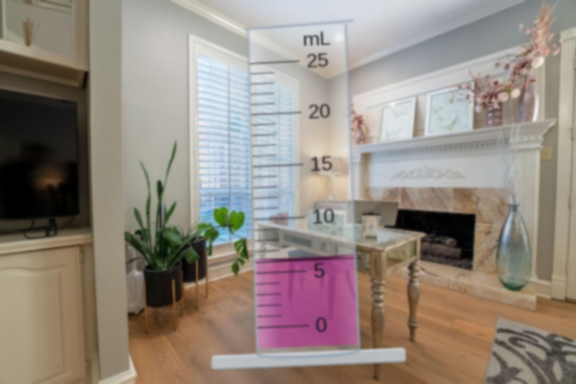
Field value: {"value": 6, "unit": "mL"}
